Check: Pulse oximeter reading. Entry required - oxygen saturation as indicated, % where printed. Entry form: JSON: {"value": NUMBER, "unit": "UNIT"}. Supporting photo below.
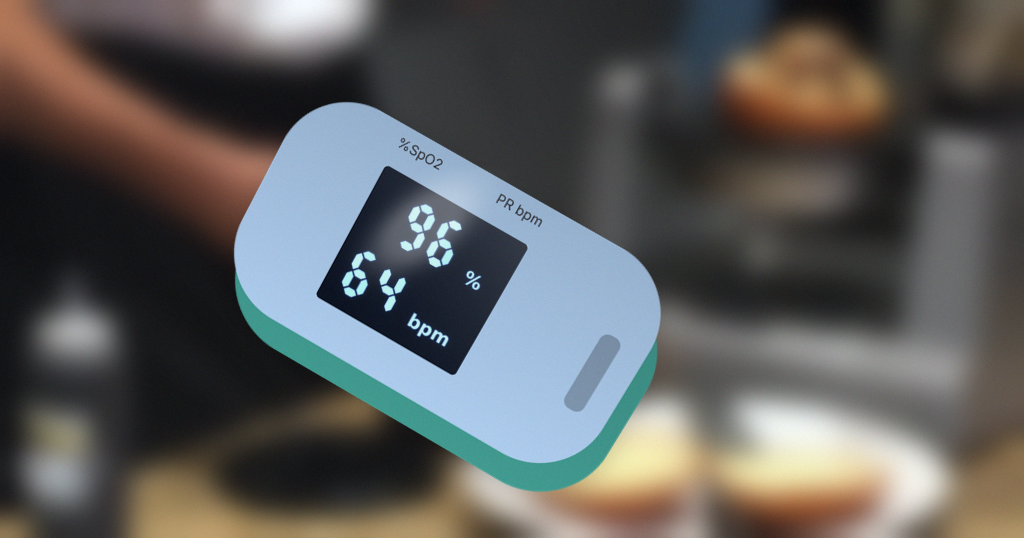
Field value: {"value": 96, "unit": "%"}
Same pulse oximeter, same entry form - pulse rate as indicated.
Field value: {"value": 64, "unit": "bpm"}
